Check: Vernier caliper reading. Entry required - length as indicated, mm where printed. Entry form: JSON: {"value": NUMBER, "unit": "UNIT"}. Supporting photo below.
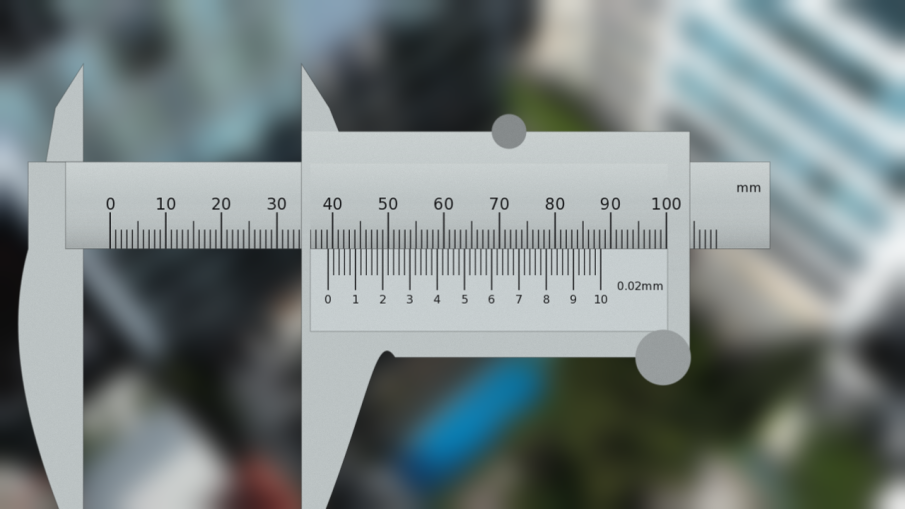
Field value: {"value": 39.2, "unit": "mm"}
